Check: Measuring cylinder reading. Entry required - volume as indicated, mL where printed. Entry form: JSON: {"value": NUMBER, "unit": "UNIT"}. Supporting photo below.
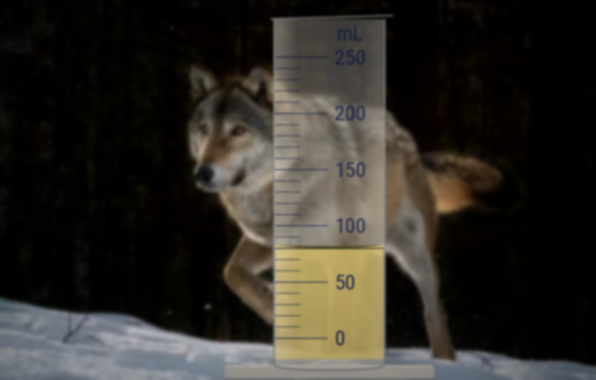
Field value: {"value": 80, "unit": "mL"}
